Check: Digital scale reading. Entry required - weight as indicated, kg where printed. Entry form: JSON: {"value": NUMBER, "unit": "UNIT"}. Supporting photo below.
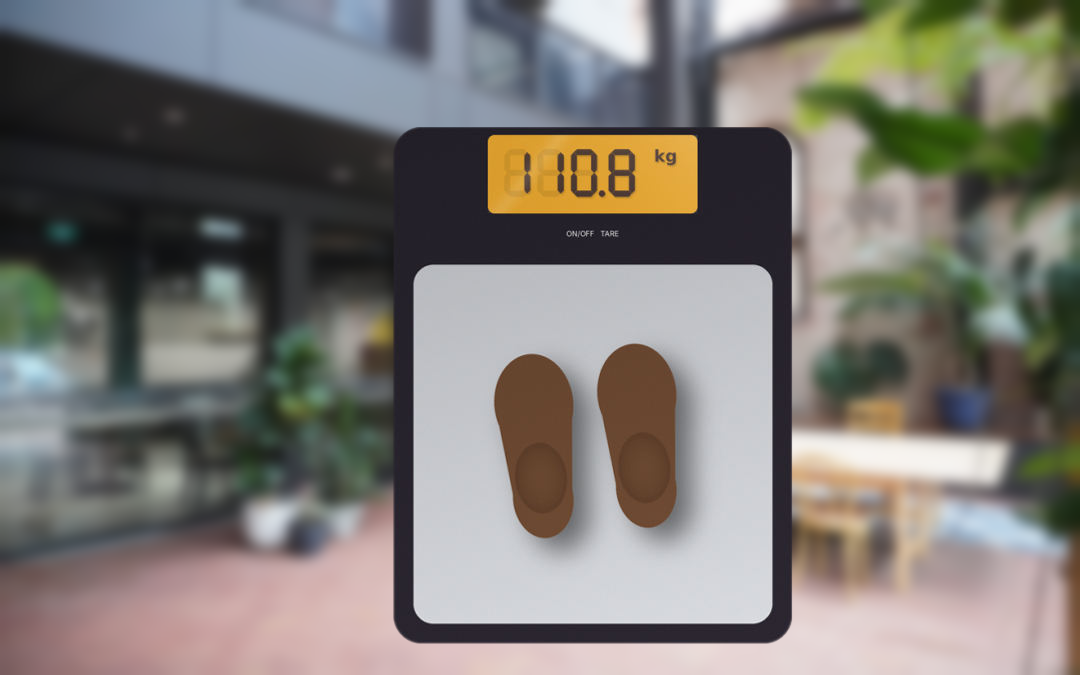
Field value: {"value": 110.8, "unit": "kg"}
